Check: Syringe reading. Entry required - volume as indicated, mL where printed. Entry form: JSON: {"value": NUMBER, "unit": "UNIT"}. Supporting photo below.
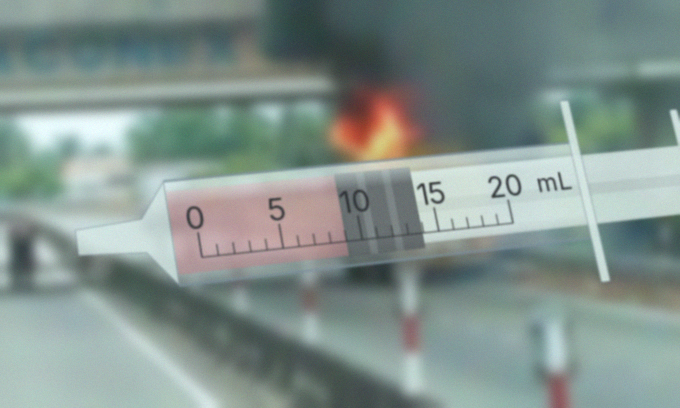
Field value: {"value": 9, "unit": "mL"}
